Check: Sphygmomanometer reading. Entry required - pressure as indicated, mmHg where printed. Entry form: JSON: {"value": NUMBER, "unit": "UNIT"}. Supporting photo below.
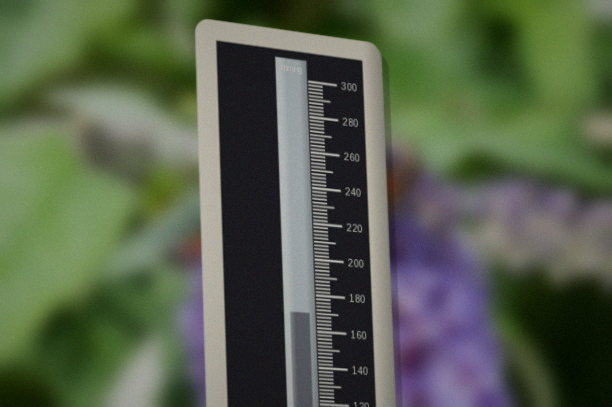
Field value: {"value": 170, "unit": "mmHg"}
